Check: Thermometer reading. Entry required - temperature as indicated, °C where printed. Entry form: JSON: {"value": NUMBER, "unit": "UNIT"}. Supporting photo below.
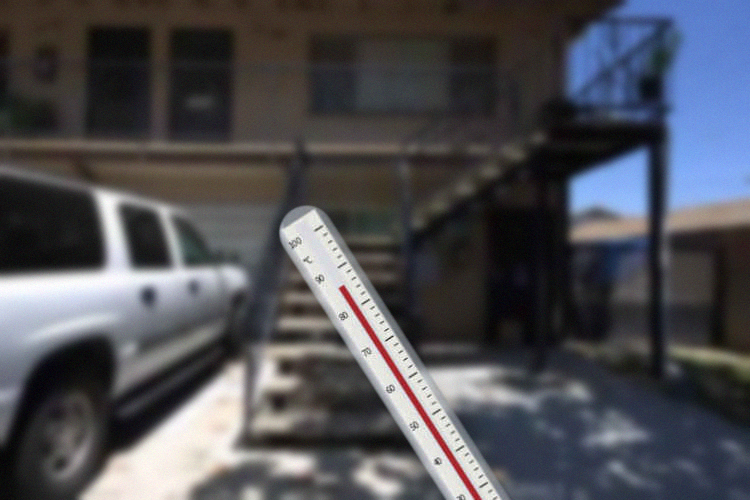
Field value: {"value": 86, "unit": "°C"}
